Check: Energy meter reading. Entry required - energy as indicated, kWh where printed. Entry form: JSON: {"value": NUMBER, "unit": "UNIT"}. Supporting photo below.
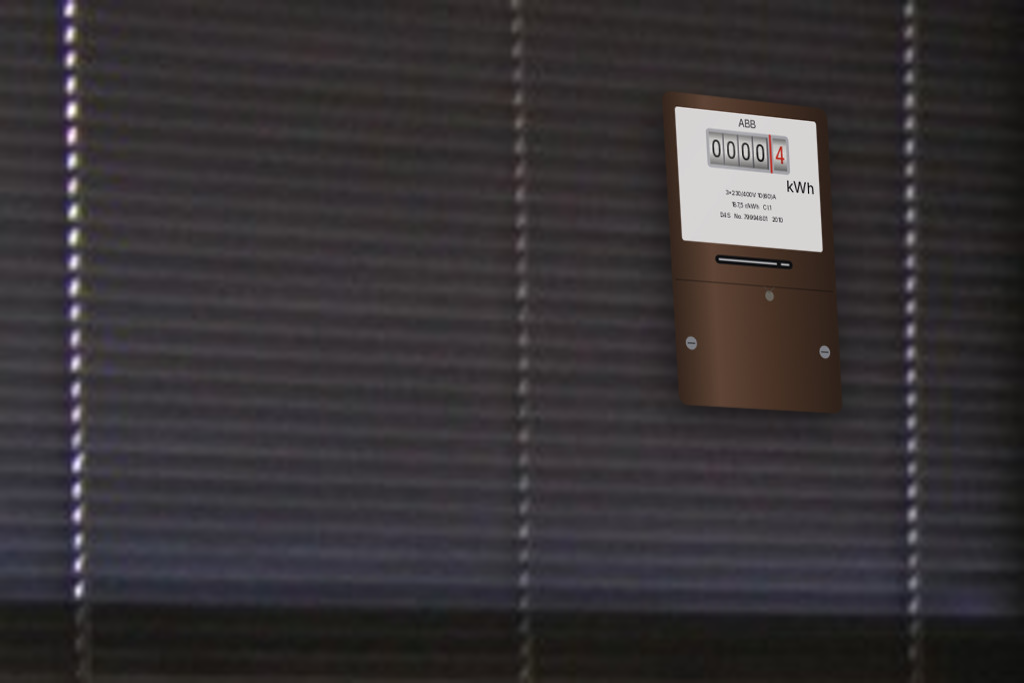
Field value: {"value": 0.4, "unit": "kWh"}
